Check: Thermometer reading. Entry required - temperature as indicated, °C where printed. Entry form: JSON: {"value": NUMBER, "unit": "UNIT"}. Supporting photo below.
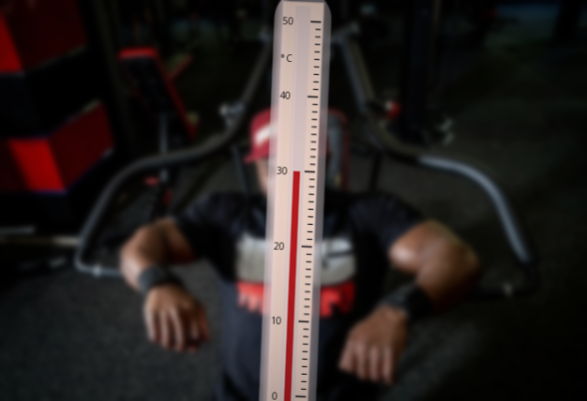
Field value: {"value": 30, "unit": "°C"}
